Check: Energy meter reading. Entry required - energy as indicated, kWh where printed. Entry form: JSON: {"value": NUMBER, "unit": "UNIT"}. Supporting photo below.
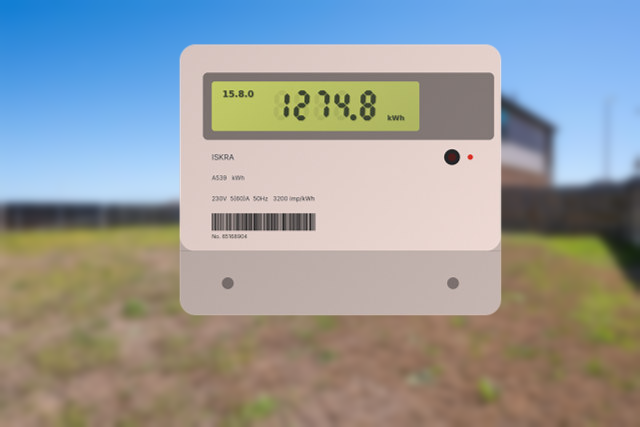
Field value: {"value": 1274.8, "unit": "kWh"}
